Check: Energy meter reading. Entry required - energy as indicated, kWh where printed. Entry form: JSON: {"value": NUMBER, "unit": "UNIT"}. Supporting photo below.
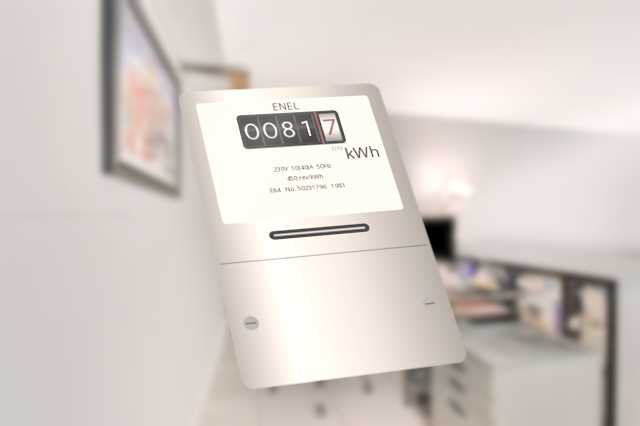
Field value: {"value": 81.7, "unit": "kWh"}
